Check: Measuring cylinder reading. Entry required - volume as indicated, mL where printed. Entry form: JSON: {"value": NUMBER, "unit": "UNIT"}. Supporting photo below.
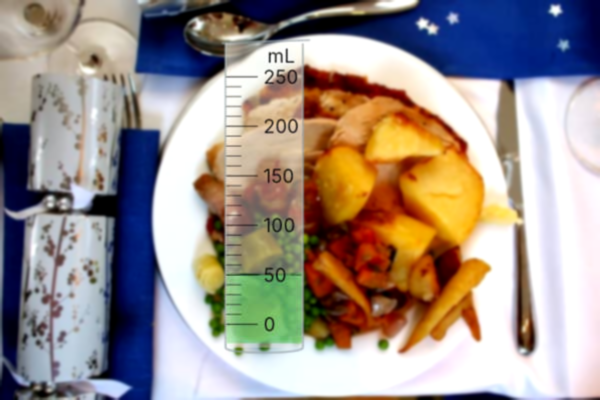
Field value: {"value": 50, "unit": "mL"}
